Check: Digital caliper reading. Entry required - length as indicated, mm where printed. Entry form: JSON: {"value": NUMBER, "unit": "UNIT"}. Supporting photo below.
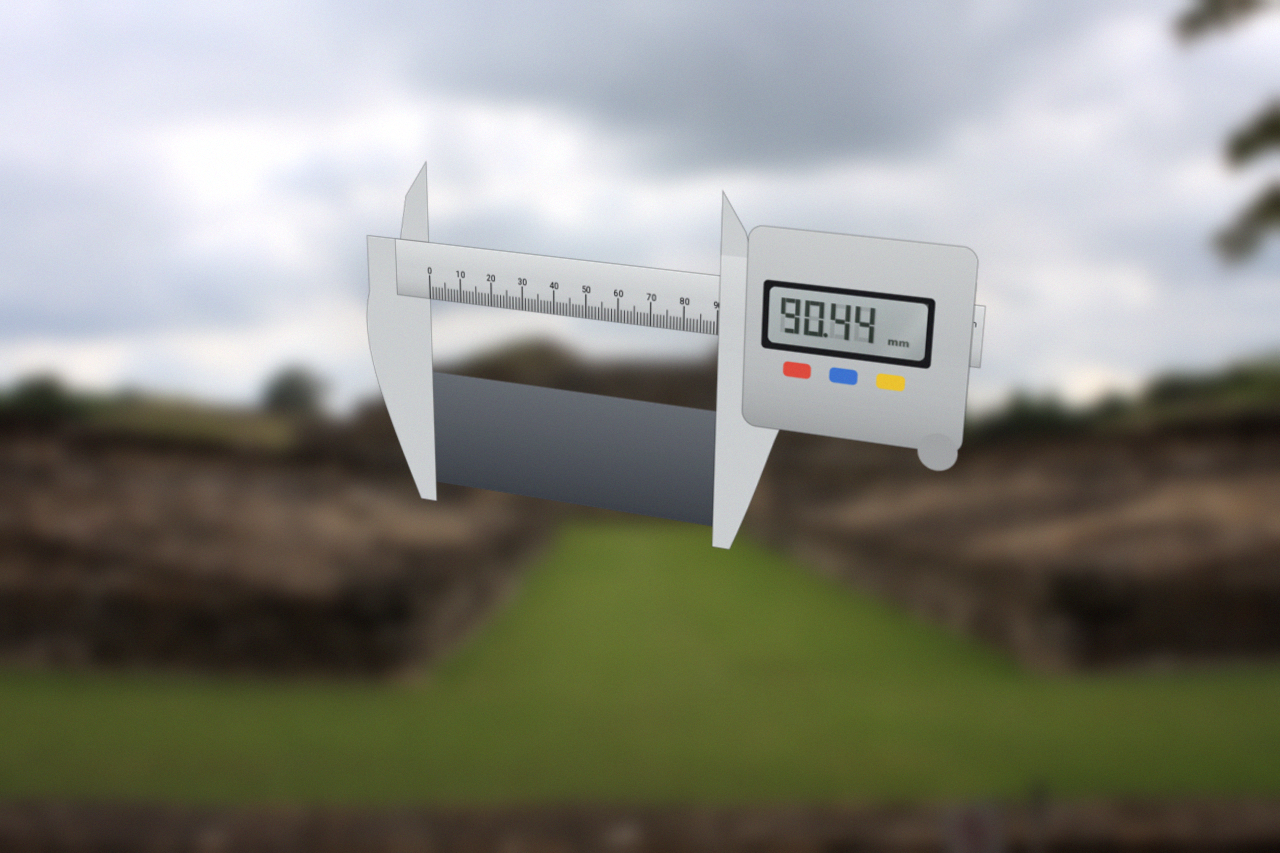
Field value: {"value": 90.44, "unit": "mm"}
